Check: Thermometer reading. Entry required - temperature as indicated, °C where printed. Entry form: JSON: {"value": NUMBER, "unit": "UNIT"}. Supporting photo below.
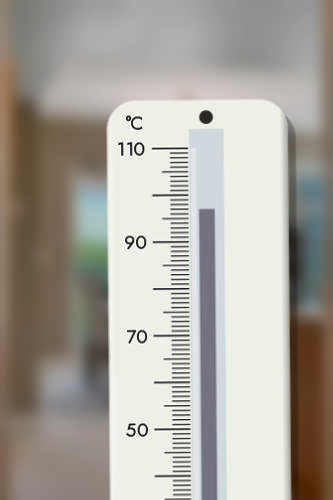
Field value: {"value": 97, "unit": "°C"}
